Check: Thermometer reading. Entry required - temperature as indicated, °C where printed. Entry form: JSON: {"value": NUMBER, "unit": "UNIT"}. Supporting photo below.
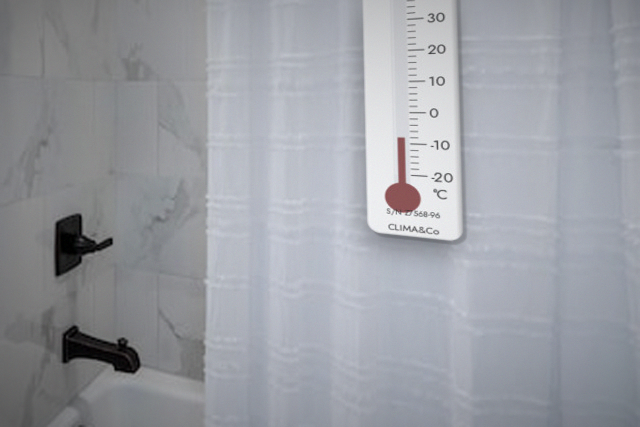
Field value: {"value": -8, "unit": "°C"}
